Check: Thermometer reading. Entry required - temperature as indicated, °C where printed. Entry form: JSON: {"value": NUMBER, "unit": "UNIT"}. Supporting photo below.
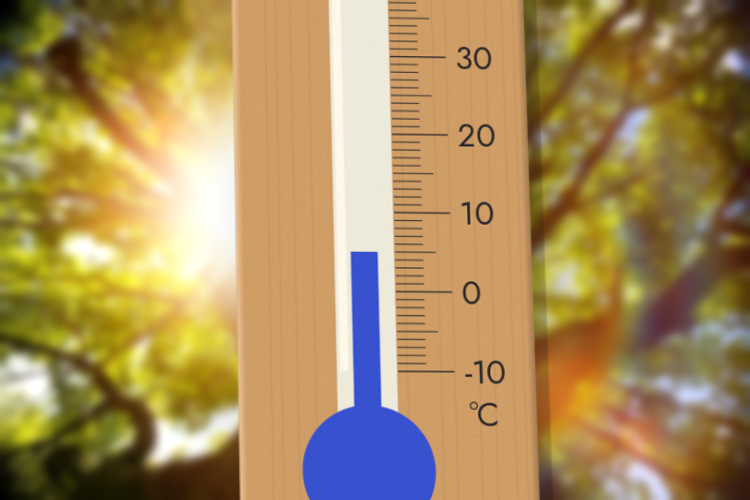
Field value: {"value": 5, "unit": "°C"}
